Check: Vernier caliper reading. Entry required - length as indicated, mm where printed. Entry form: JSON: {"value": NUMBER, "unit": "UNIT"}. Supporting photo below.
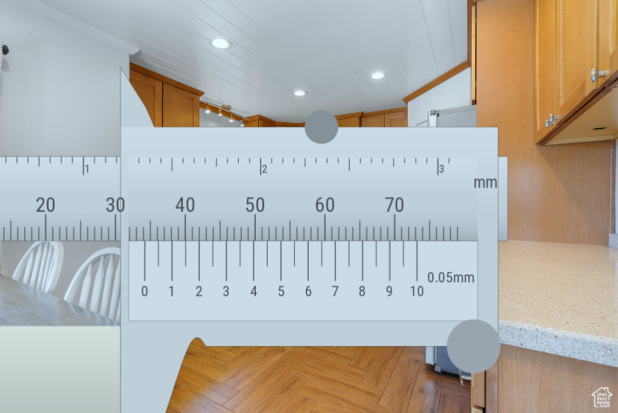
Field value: {"value": 34.2, "unit": "mm"}
